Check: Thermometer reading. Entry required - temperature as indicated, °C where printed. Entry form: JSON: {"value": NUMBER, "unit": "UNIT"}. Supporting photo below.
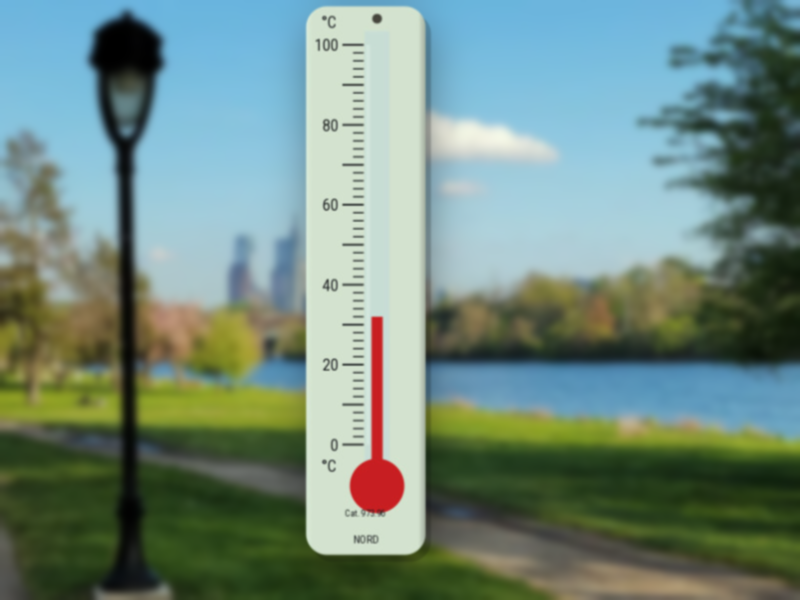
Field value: {"value": 32, "unit": "°C"}
